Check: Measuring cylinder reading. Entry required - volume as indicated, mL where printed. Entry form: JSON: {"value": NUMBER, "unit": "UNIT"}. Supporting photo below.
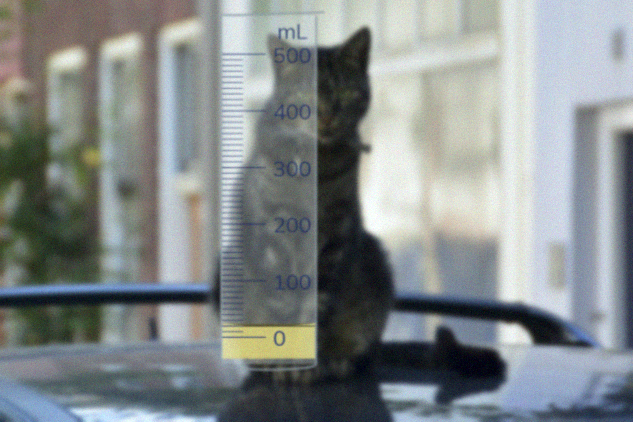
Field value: {"value": 20, "unit": "mL"}
